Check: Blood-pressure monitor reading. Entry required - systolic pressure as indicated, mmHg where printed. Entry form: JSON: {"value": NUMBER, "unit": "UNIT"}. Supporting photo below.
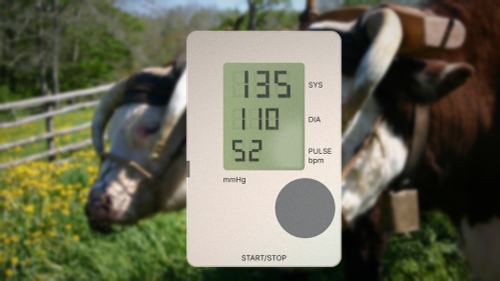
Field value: {"value": 135, "unit": "mmHg"}
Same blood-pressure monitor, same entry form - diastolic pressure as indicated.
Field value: {"value": 110, "unit": "mmHg"}
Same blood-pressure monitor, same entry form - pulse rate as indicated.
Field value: {"value": 52, "unit": "bpm"}
